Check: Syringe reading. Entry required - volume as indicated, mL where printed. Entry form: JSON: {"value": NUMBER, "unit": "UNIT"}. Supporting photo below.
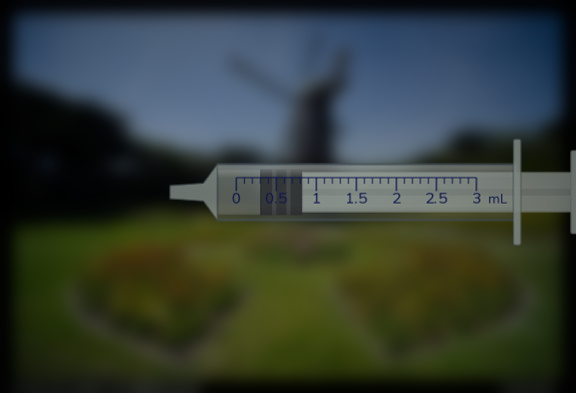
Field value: {"value": 0.3, "unit": "mL"}
